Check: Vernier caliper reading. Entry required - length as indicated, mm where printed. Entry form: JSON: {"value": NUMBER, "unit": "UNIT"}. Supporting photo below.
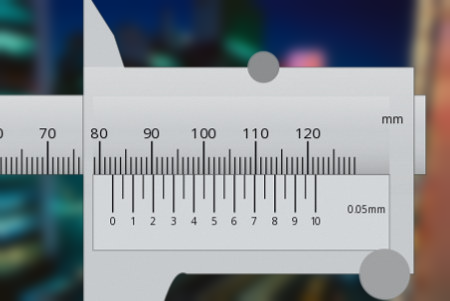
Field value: {"value": 82.5, "unit": "mm"}
